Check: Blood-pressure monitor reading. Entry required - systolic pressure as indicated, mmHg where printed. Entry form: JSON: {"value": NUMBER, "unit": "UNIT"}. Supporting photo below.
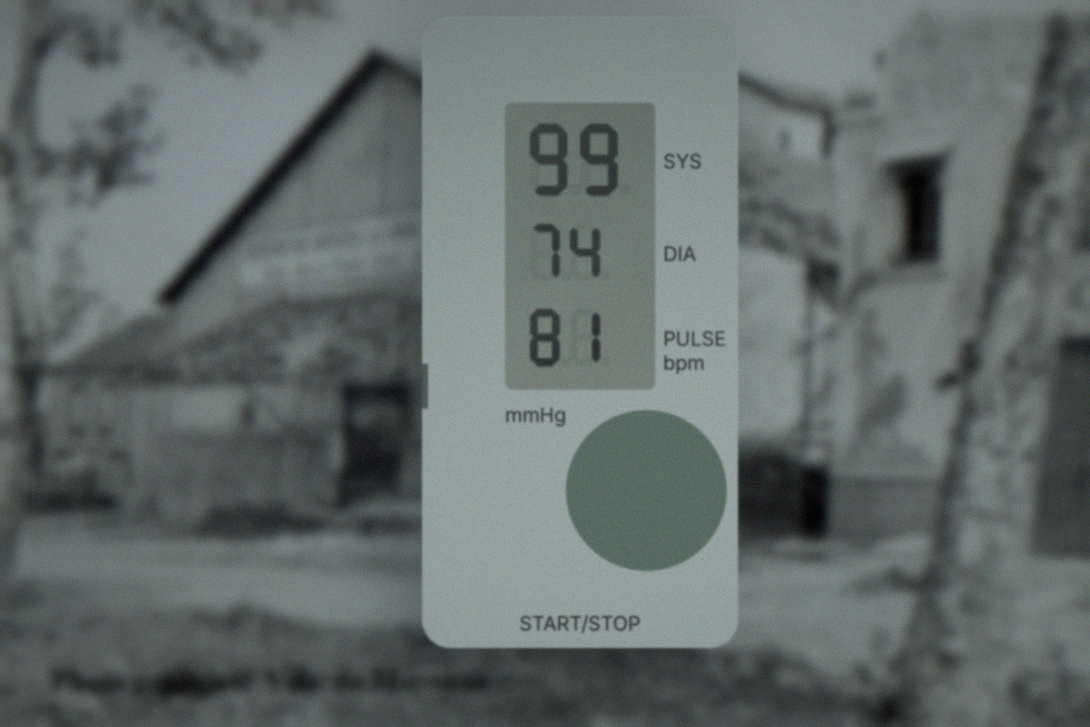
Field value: {"value": 99, "unit": "mmHg"}
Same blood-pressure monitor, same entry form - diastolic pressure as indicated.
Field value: {"value": 74, "unit": "mmHg"}
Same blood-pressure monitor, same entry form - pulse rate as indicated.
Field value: {"value": 81, "unit": "bpm"}
